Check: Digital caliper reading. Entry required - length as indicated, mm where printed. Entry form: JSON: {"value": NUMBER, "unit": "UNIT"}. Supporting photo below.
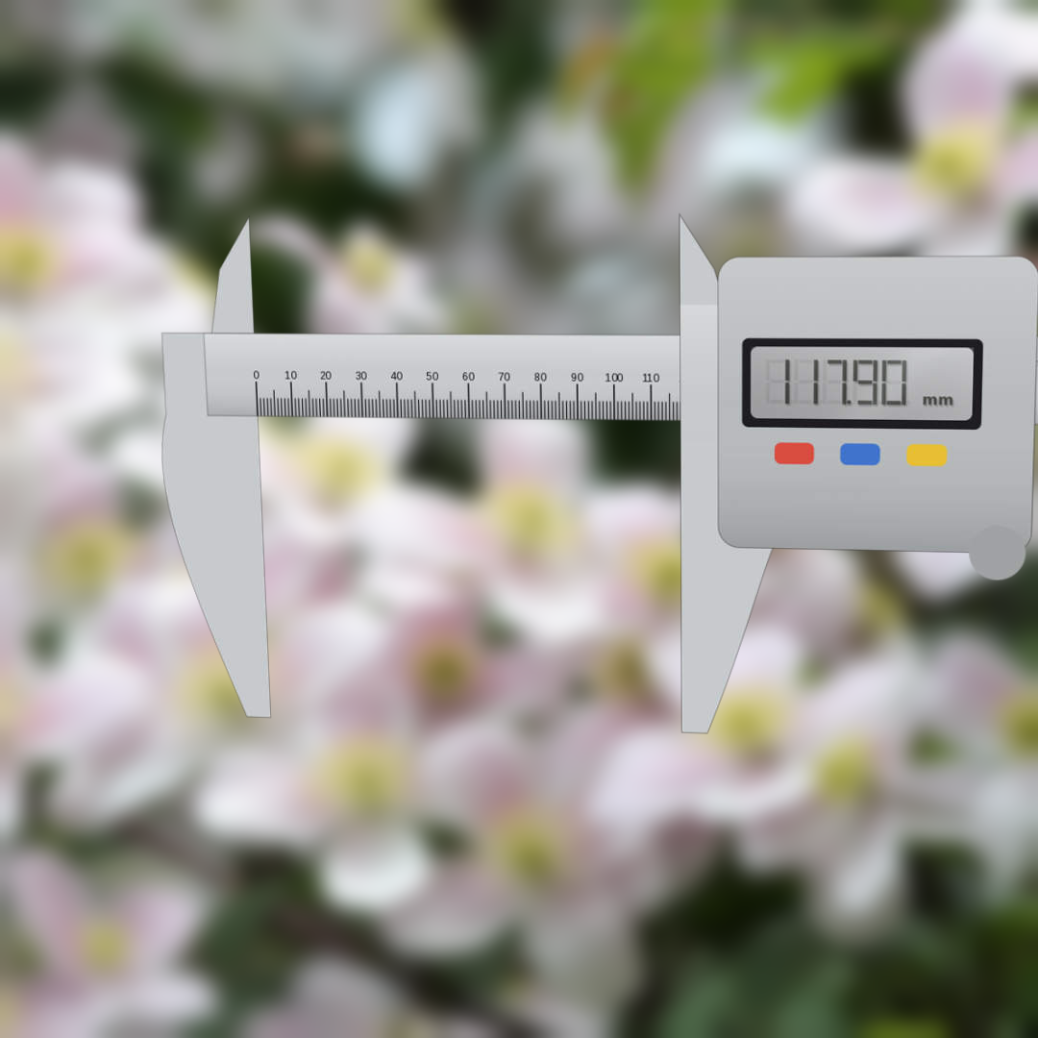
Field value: {"value": 117.90, "unit": "mm"}
